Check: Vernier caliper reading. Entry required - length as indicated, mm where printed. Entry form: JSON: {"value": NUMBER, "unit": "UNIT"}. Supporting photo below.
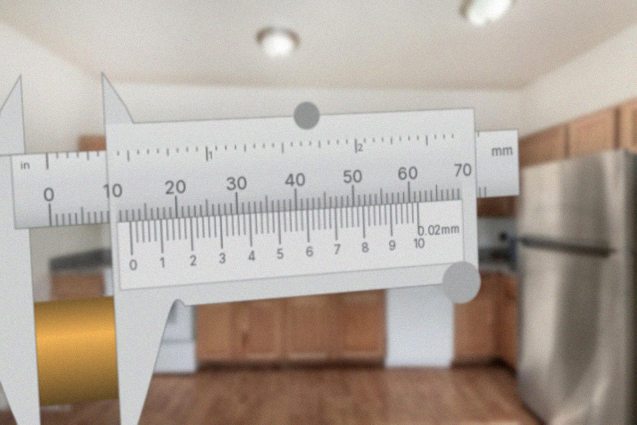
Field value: {"value": 12.5, "unit": "mm"}
